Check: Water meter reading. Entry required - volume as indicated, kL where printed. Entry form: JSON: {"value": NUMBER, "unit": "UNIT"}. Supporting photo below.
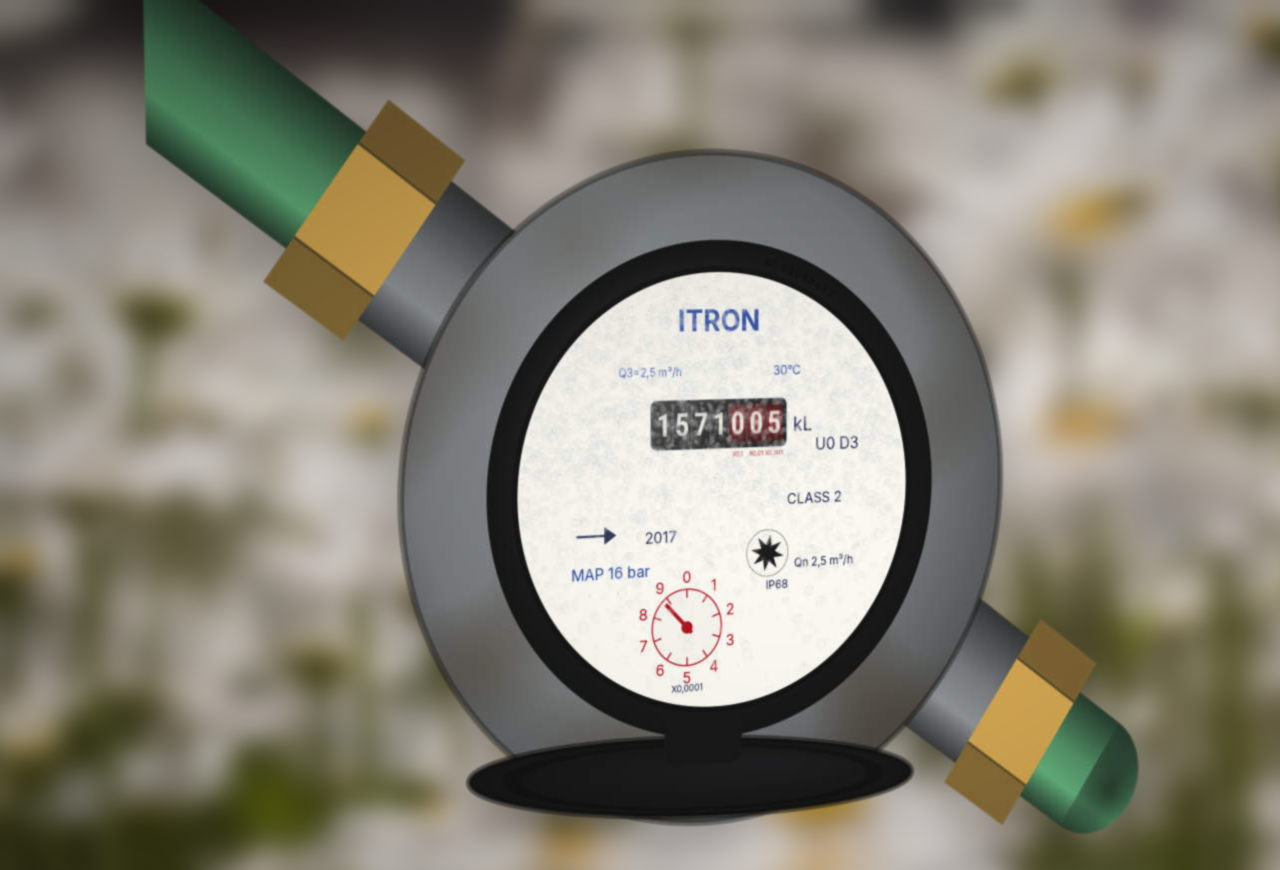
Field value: {"value": 1571.0058, "unit": "kL"}
